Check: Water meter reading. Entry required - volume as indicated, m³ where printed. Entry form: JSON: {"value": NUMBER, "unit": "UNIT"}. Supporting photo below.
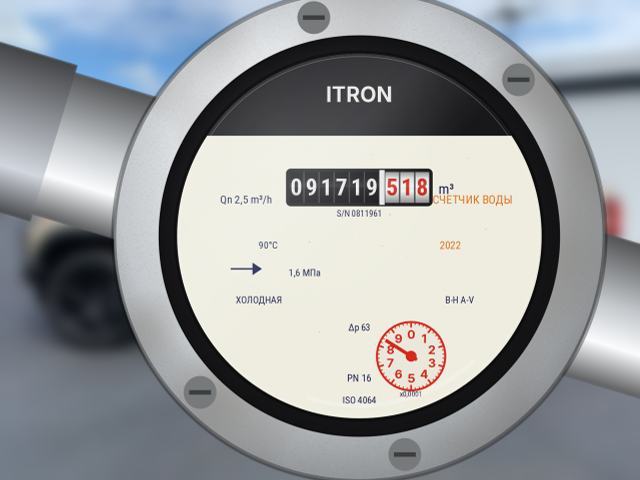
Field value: {"value": 91719.5188, "unit": "m³"}
